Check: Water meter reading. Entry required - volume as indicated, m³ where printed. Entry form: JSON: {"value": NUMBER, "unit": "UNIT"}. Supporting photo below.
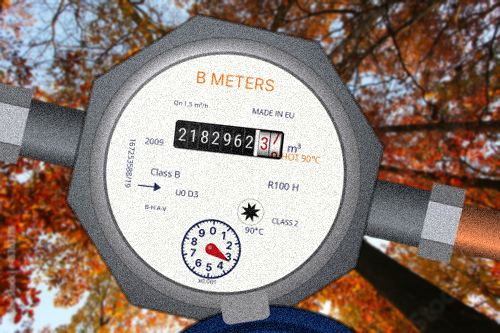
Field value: {"value": 2182962.373, "unit": "m³"}
